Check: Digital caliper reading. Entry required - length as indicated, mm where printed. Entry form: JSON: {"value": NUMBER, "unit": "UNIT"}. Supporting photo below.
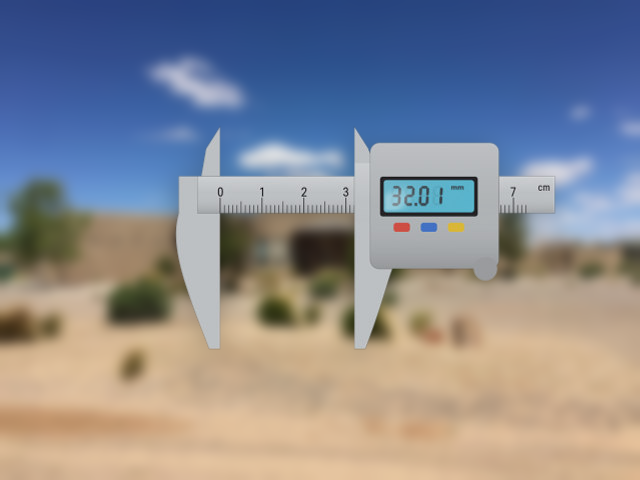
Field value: {"value": 32.01, "unit": "mm"}
